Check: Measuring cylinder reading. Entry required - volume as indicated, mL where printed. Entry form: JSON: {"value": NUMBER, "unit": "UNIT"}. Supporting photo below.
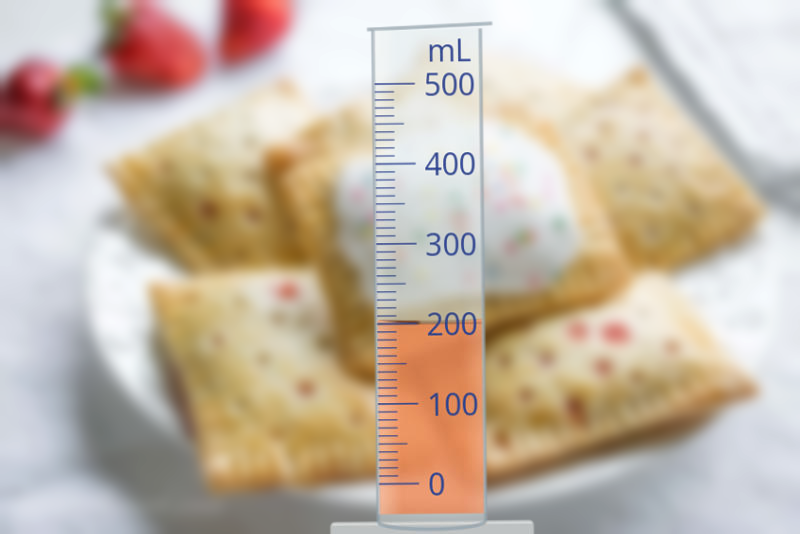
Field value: {"value": 200, "unit": "mL"}
